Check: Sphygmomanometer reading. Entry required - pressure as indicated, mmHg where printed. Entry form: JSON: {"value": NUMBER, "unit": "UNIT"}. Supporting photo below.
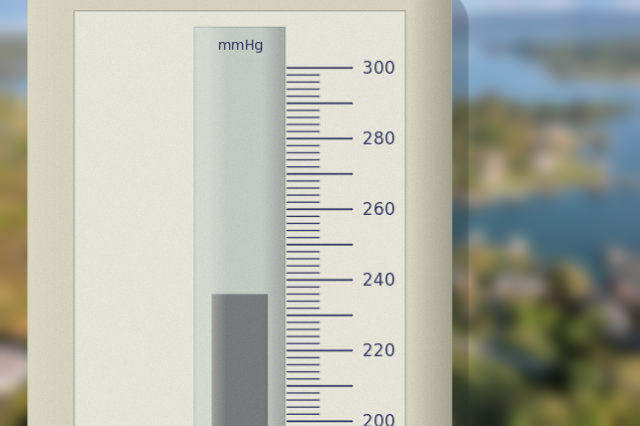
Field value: {"value": 236, "unit": "mmHg"}
